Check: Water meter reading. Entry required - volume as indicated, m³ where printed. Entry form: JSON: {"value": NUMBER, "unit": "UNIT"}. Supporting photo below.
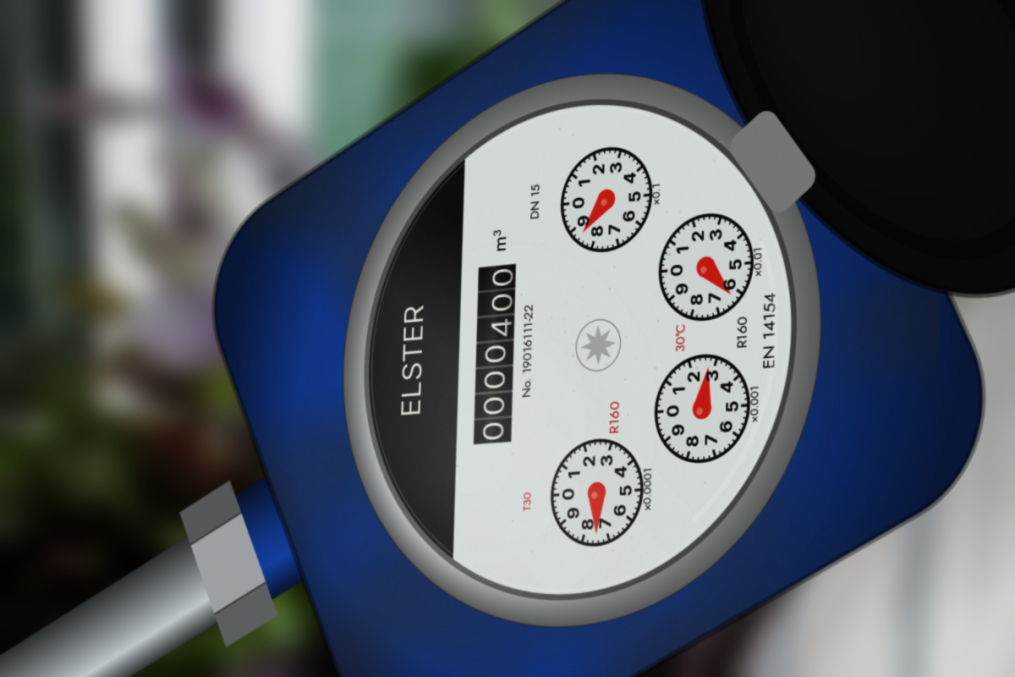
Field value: {"value": 399.8627, "unit": "m³"}
